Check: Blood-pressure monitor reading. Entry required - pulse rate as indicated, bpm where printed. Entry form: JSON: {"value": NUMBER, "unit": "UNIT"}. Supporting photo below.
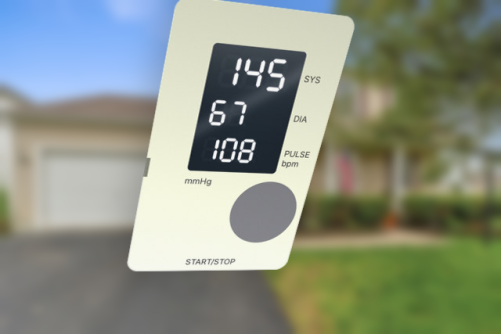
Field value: {"value": 108, "unit": "bpm"}
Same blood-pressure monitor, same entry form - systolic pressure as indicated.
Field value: {"value": 145, "unit": "mmHg"}
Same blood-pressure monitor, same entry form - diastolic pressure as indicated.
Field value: {"value": 67, "unit": "mmHg"}
